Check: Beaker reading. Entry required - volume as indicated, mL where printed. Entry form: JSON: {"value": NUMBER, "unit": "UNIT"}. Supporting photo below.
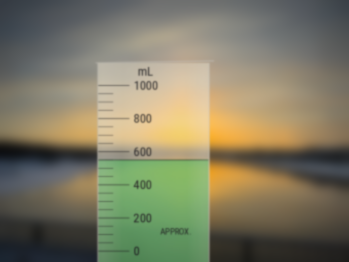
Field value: {"value": 550, "unit": "mL"}
